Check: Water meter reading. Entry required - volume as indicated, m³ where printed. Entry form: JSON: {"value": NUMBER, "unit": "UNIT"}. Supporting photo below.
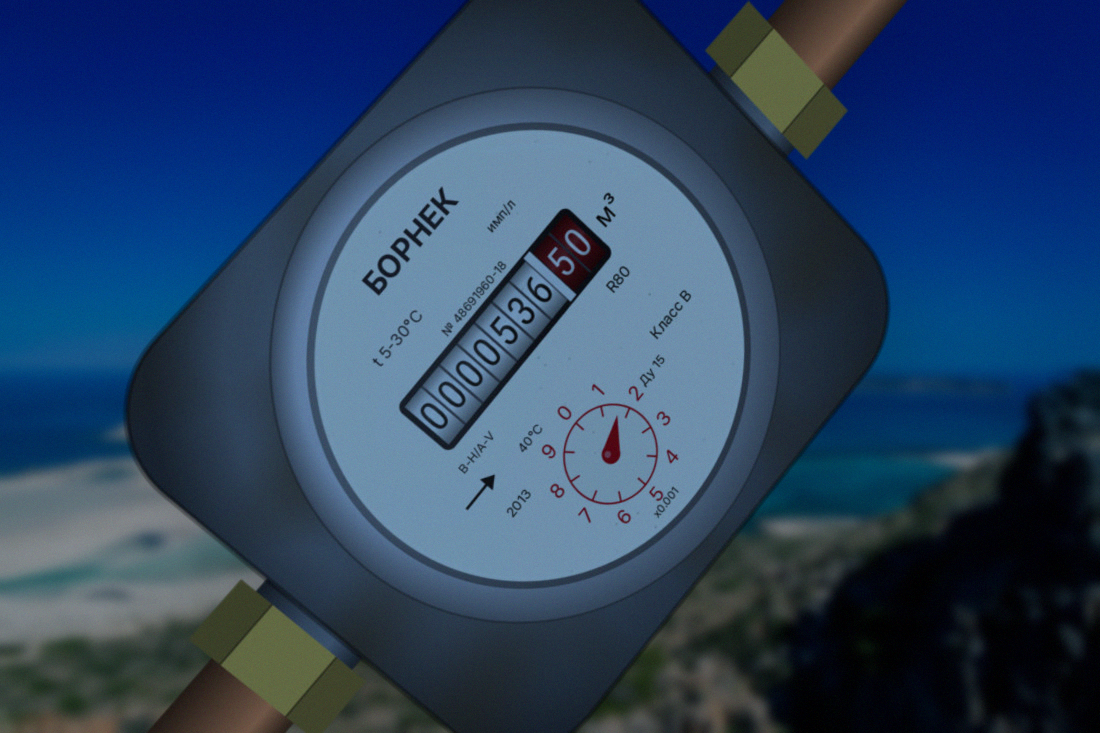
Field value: {"value": 536.501, "unit": "m³"}
